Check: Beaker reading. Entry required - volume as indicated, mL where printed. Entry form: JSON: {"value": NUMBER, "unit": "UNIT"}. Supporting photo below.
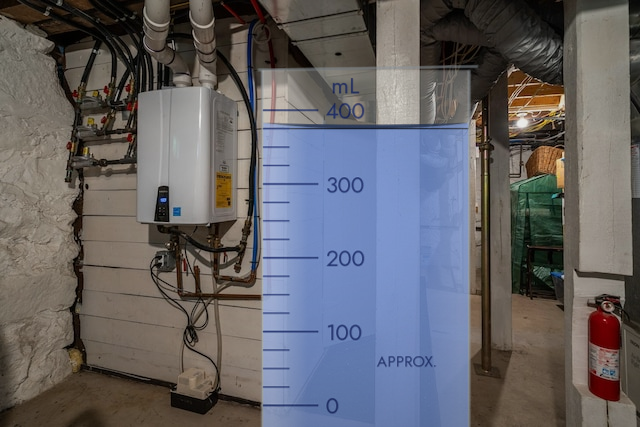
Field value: {"value": 375, "unit": "mL"}
